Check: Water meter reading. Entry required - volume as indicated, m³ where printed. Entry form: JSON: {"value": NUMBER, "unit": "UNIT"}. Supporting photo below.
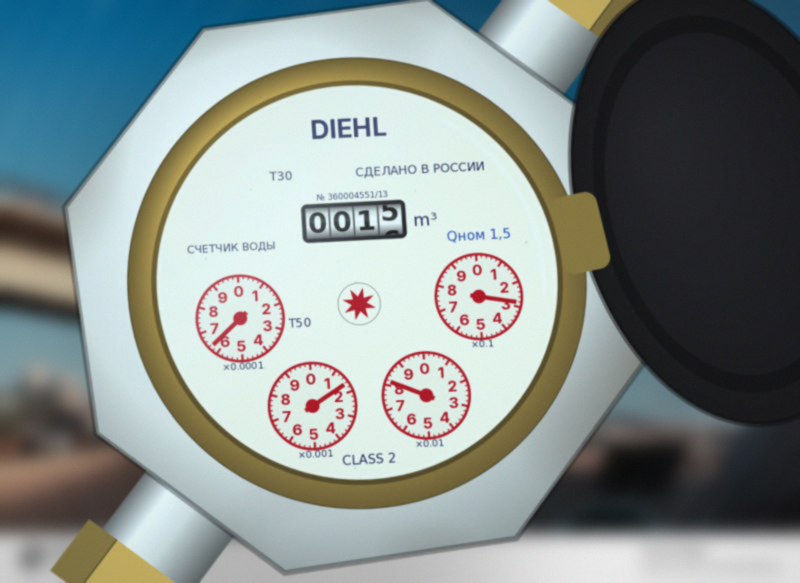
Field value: {"value": 15.2816, "unit": "m³"}
